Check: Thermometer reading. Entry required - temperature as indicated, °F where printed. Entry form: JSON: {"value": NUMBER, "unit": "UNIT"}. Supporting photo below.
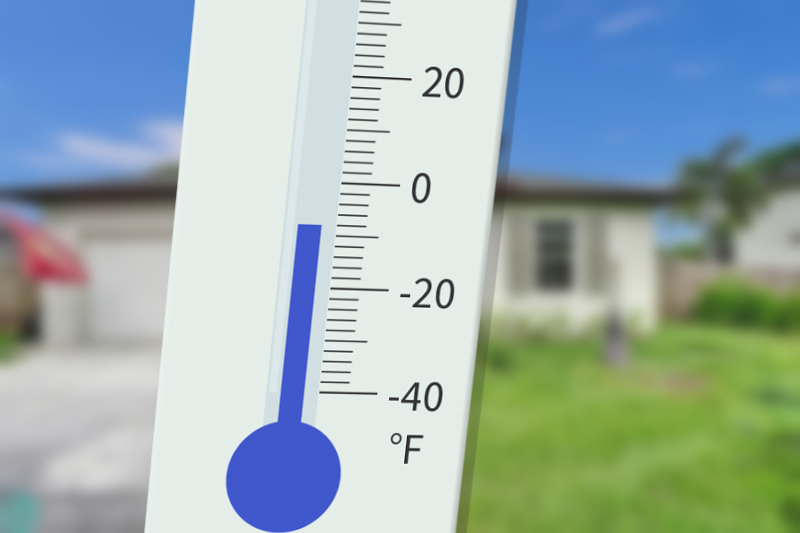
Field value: {"value": -8, "unit": "°F"}
